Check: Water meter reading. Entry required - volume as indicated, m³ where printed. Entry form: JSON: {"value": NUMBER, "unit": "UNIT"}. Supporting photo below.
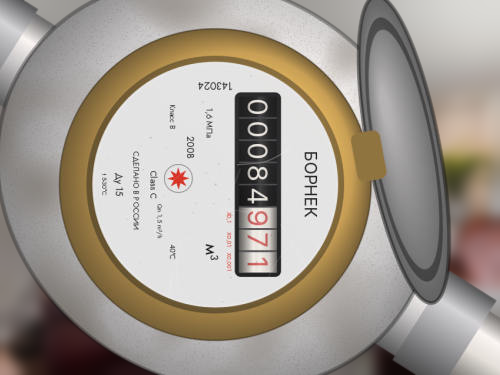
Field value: {"value": 84.971, "unit": "m³"}
